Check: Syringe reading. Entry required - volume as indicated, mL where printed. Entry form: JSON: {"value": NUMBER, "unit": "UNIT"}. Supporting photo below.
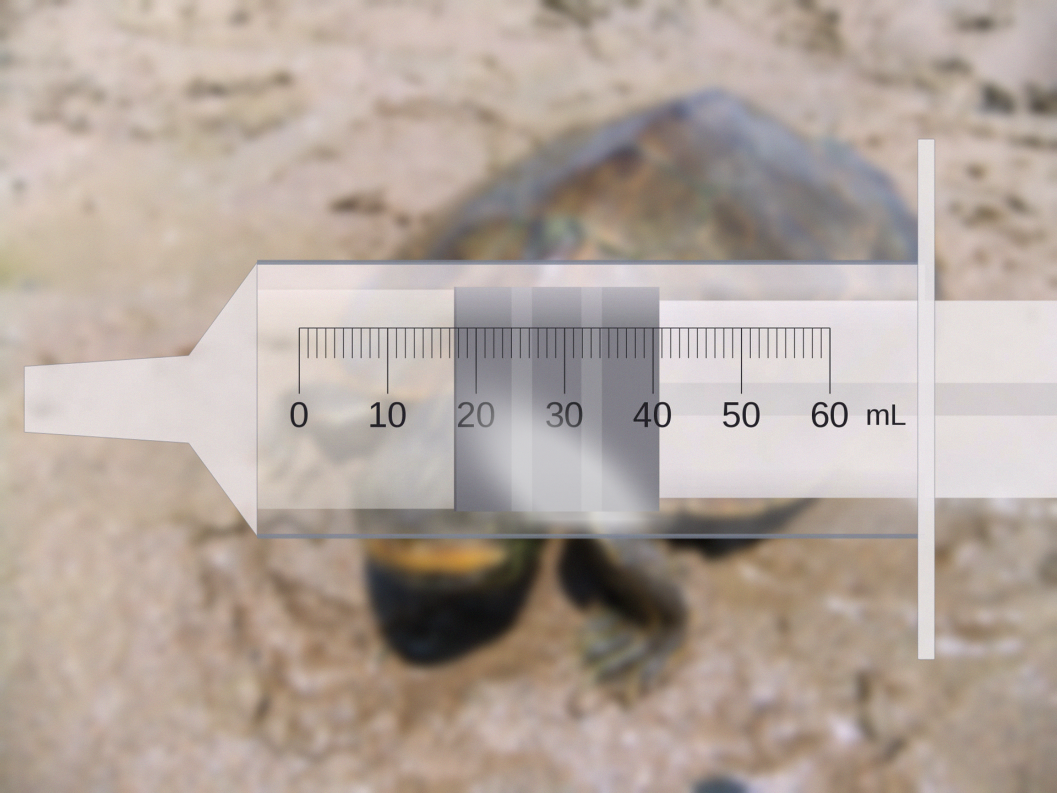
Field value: {"value": 17.5, "unit": "mL"}
